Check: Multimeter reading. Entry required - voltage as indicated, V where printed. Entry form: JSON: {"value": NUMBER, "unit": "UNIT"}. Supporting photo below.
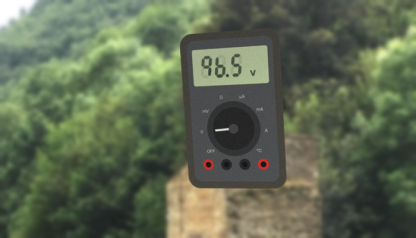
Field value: {"value": 96.5, "unit": "V"}
